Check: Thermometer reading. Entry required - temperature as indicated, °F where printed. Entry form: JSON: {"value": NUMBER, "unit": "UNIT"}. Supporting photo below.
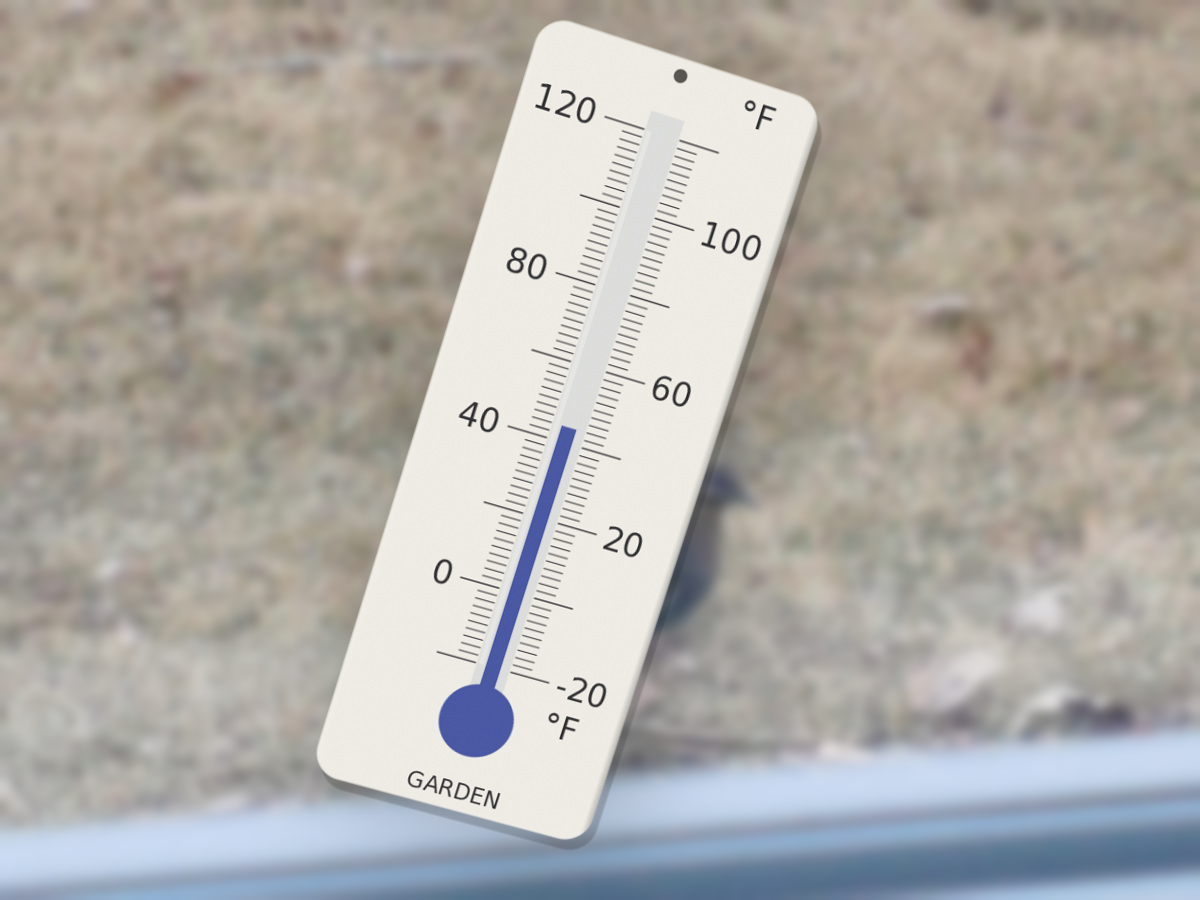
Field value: {"value": 44, "unit": "°F"}
